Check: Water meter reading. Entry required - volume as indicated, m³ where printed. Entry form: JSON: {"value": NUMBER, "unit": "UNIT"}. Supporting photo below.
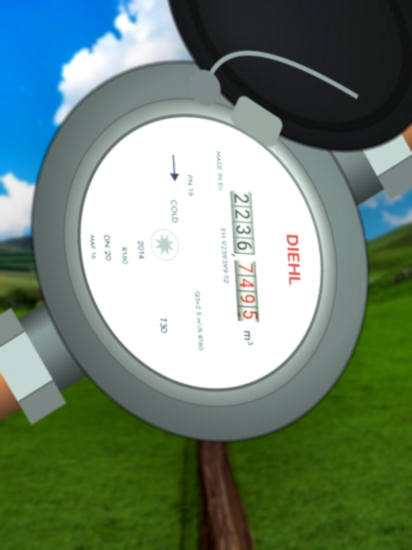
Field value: {"value": 2236.7495, "unit": "m³"}
